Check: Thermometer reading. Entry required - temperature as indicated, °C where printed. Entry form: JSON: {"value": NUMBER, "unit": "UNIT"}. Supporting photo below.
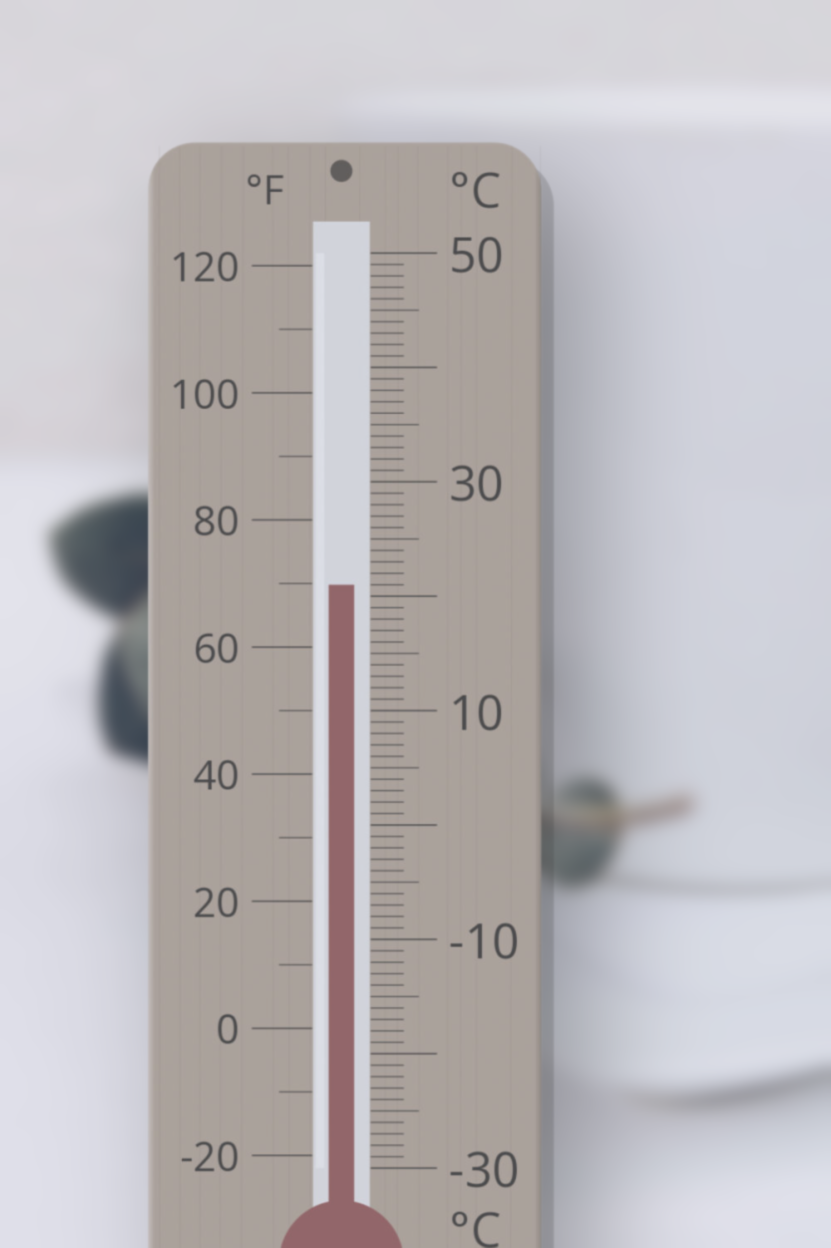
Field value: {"value": 21, "unit": "°C"}
